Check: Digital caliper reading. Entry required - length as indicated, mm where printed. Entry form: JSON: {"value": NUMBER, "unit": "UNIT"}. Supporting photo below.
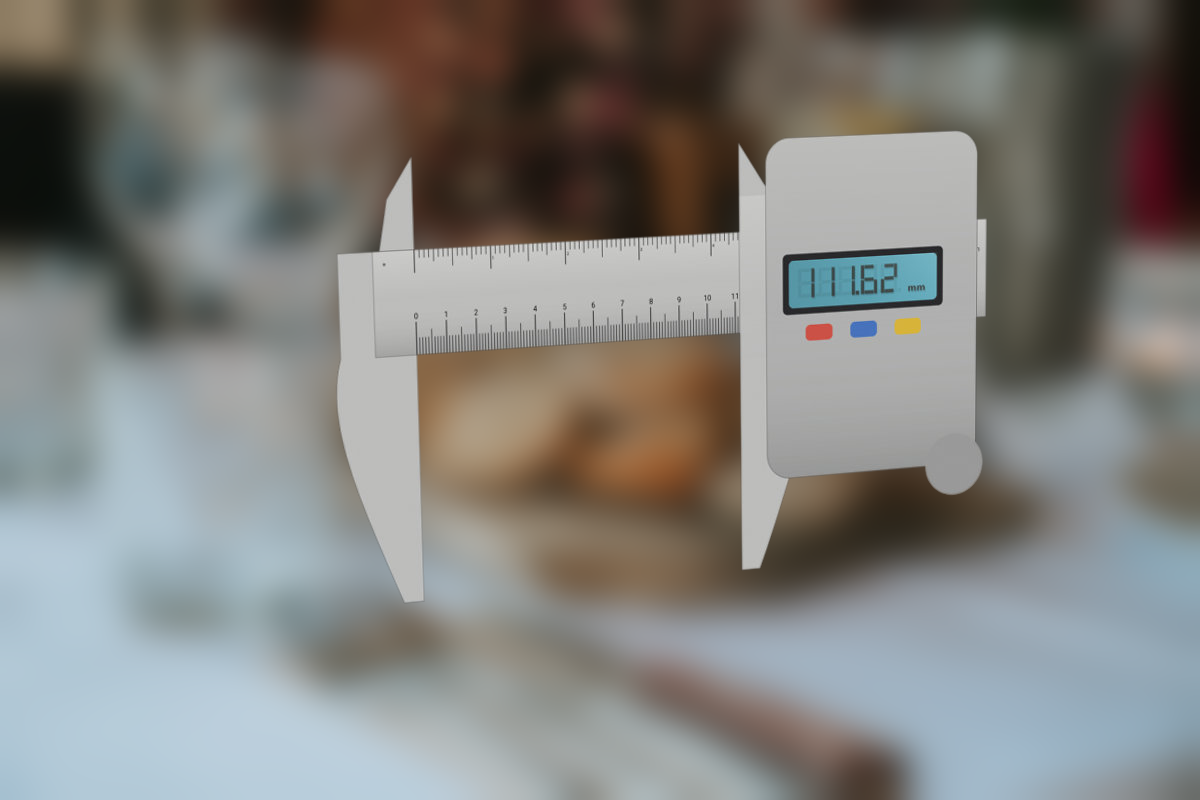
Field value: {"value": 111.62, "unit": "mm"}
